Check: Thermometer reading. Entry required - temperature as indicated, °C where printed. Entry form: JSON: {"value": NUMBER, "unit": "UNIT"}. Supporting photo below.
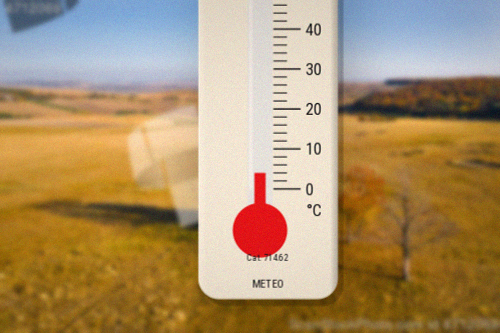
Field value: {"value": 4, "unit": "°C"}
